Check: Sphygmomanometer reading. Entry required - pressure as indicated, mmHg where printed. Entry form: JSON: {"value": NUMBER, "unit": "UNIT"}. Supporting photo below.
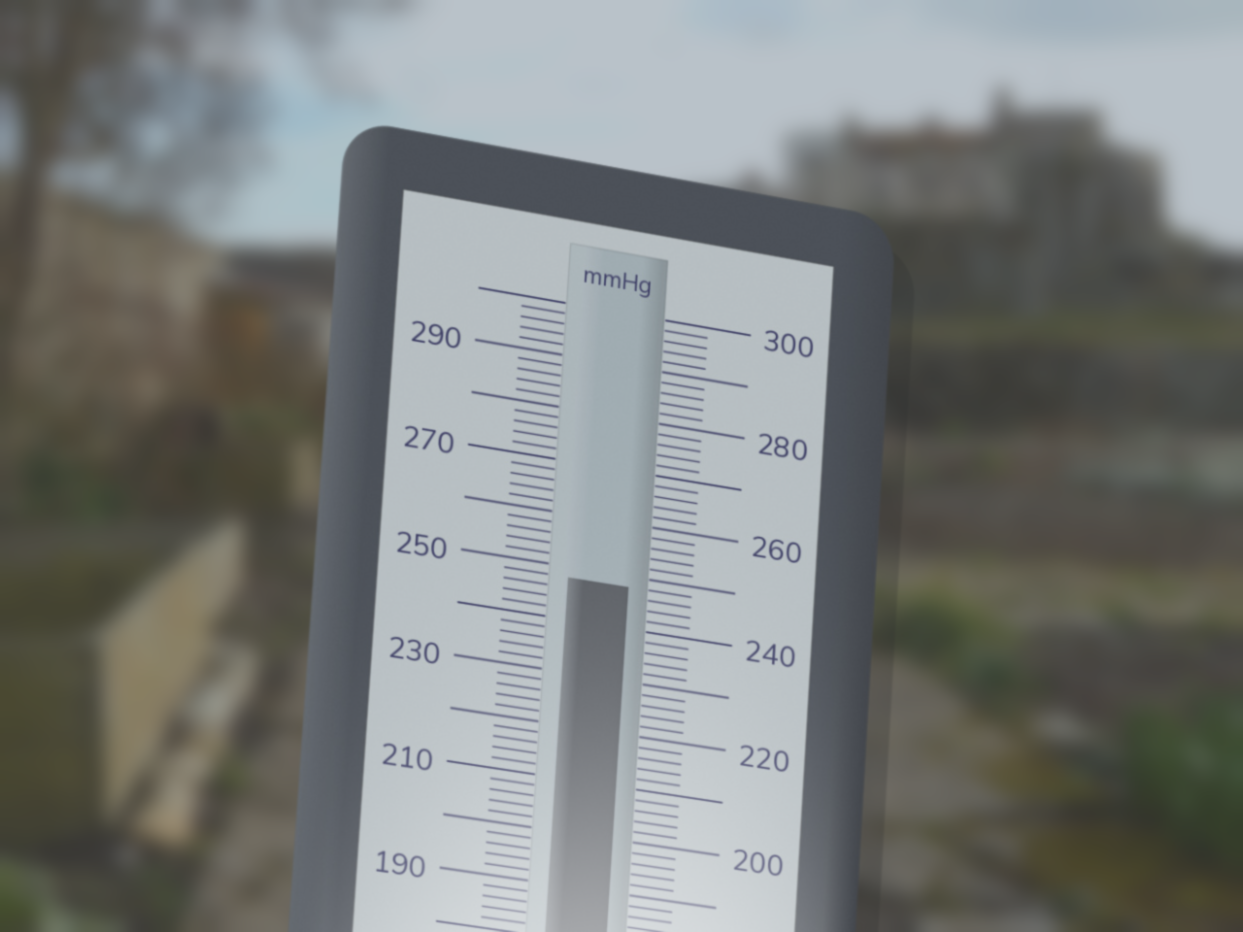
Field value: {"value": 248, "unit": "mmHg"}
